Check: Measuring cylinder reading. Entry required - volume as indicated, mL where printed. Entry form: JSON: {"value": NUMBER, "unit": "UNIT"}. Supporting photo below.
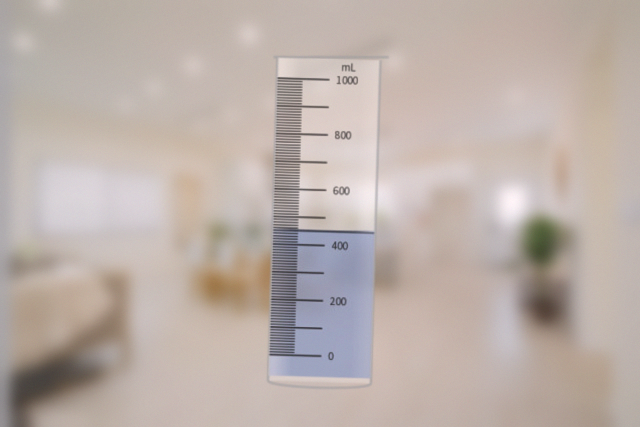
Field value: {"value": 450, "unit": "mL"}
